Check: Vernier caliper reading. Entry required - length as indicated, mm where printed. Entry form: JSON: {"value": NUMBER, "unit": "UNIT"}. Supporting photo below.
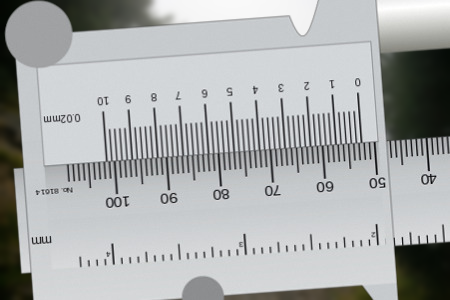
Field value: {"value": 52.5, "unit": "mm"}
